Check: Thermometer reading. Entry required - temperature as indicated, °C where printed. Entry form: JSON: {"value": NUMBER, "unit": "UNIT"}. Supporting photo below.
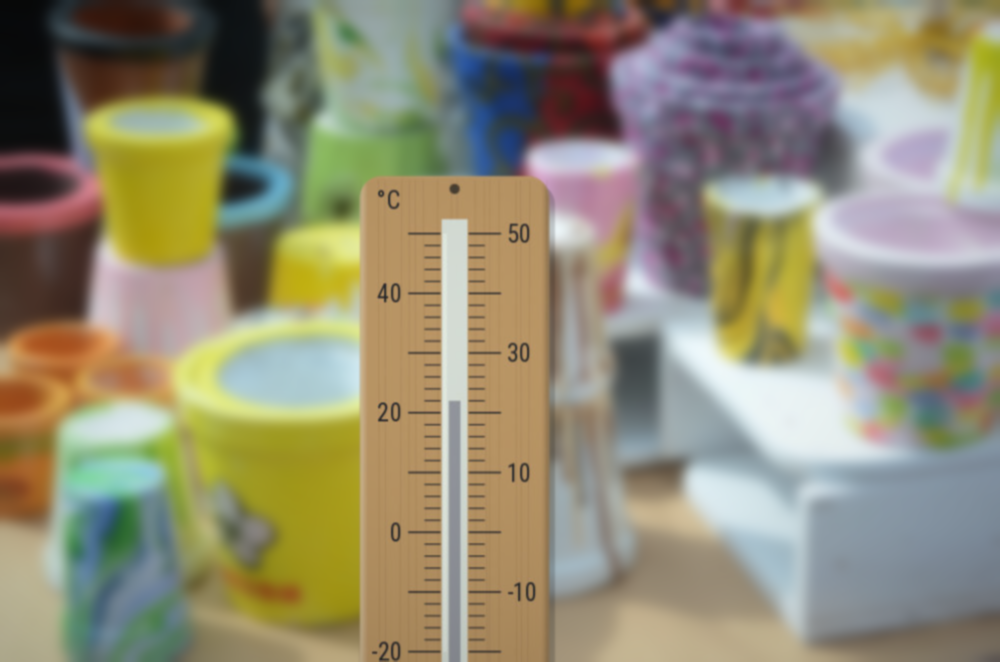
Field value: {"value": 22, "unit": "°C"}
